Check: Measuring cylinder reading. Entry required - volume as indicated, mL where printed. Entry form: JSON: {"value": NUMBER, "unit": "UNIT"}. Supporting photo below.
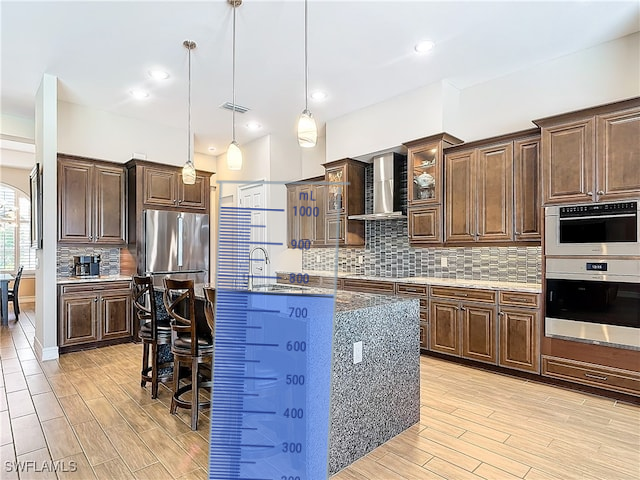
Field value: {"value": 750, "unit": "mL"}
